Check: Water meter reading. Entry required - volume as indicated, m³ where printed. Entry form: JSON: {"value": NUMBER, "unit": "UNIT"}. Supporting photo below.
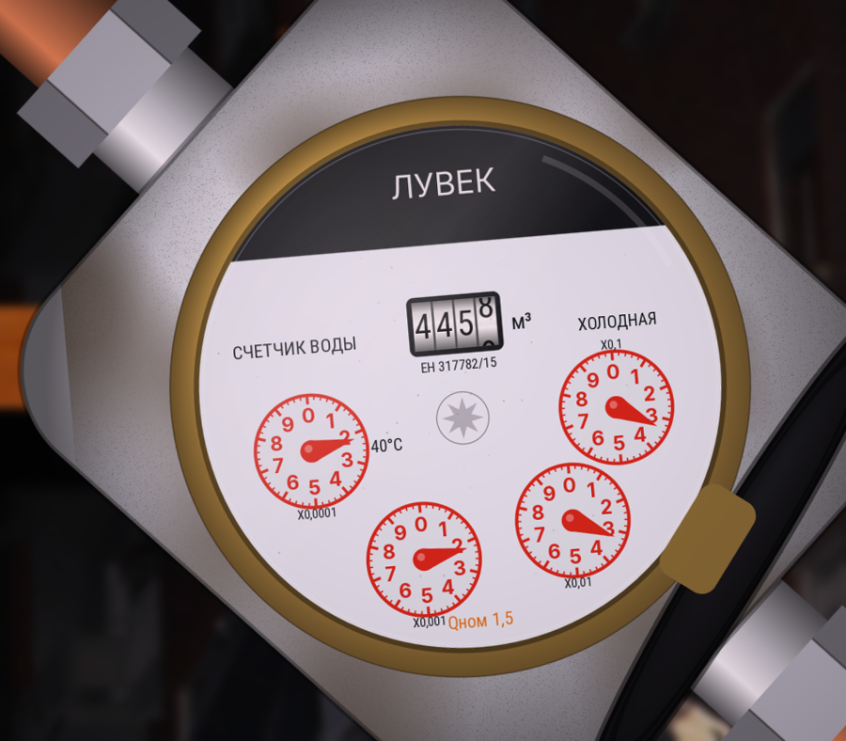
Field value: {"value": 4458.3322, "unit": "m³"}
